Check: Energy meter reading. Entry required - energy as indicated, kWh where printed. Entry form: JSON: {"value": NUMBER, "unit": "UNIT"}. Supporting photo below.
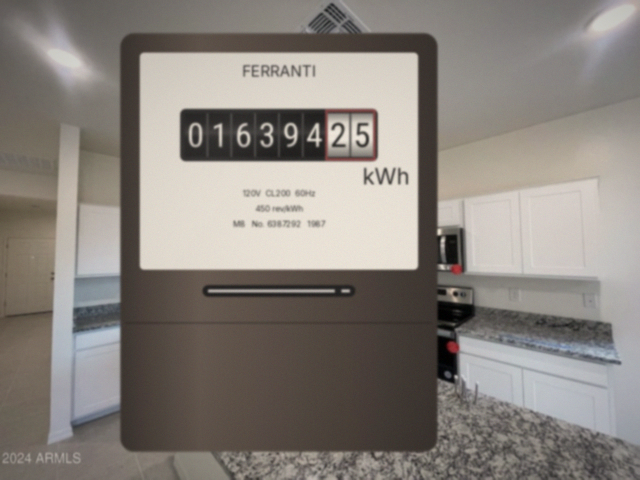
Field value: {"value": 16394.25, "unit": "kWh"}
